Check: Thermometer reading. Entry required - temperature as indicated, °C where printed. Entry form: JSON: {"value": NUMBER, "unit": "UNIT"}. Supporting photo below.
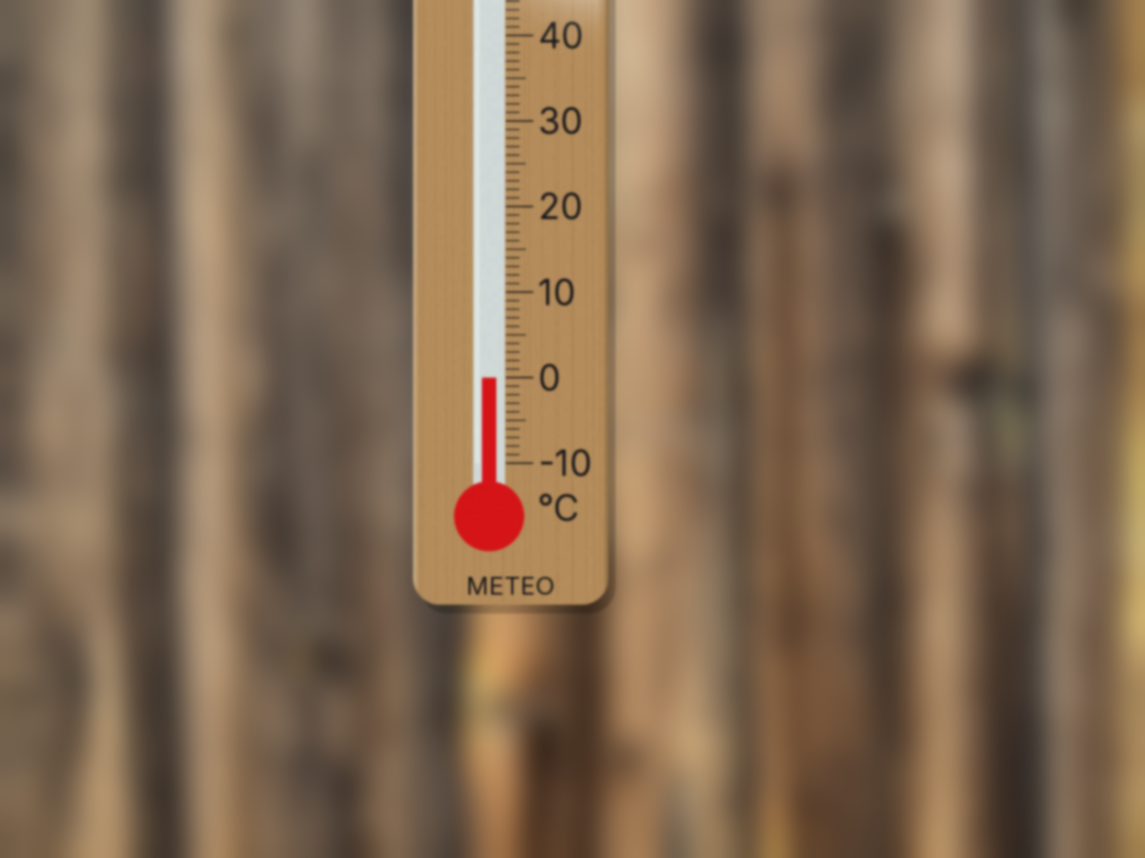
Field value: {"value": 0, "unit": "°C"}
